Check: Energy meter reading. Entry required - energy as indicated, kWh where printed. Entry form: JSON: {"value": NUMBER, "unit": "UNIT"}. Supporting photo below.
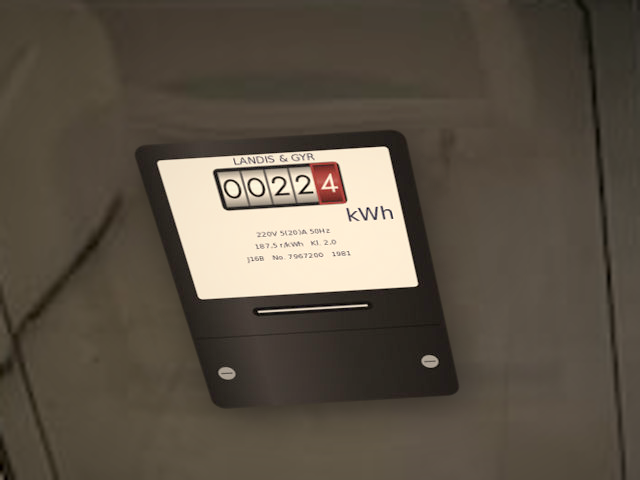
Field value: {"value": 22.4, "unit": "kWh"}
